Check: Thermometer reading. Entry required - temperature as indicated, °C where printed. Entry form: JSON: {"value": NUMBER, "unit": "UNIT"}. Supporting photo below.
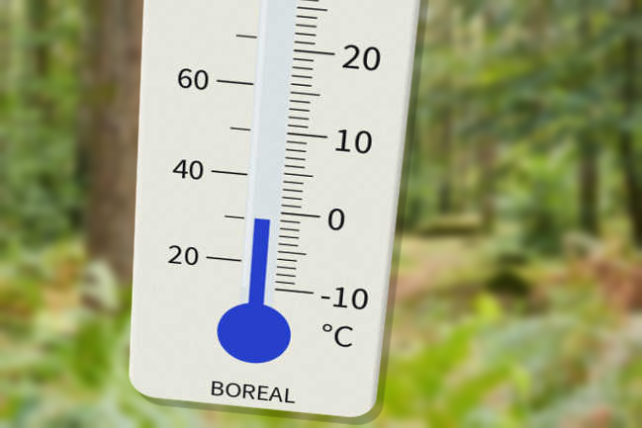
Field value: {"value": -1, "unit": "°C"}
